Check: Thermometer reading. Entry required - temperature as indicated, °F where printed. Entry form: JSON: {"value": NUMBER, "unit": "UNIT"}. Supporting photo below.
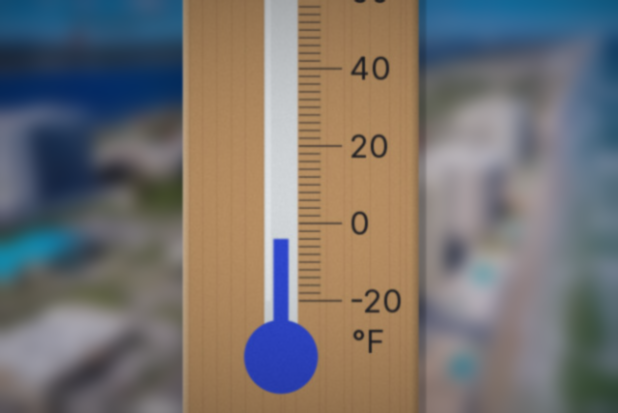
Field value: {"value": -4, "unit": "°F"}
